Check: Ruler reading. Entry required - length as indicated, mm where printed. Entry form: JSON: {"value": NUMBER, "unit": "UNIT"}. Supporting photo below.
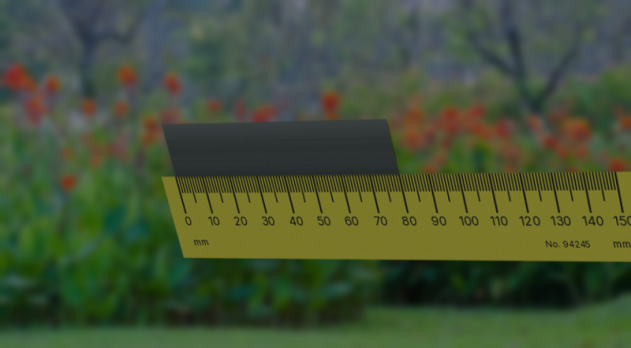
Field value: {"value": 80, "unit": "mm"}
